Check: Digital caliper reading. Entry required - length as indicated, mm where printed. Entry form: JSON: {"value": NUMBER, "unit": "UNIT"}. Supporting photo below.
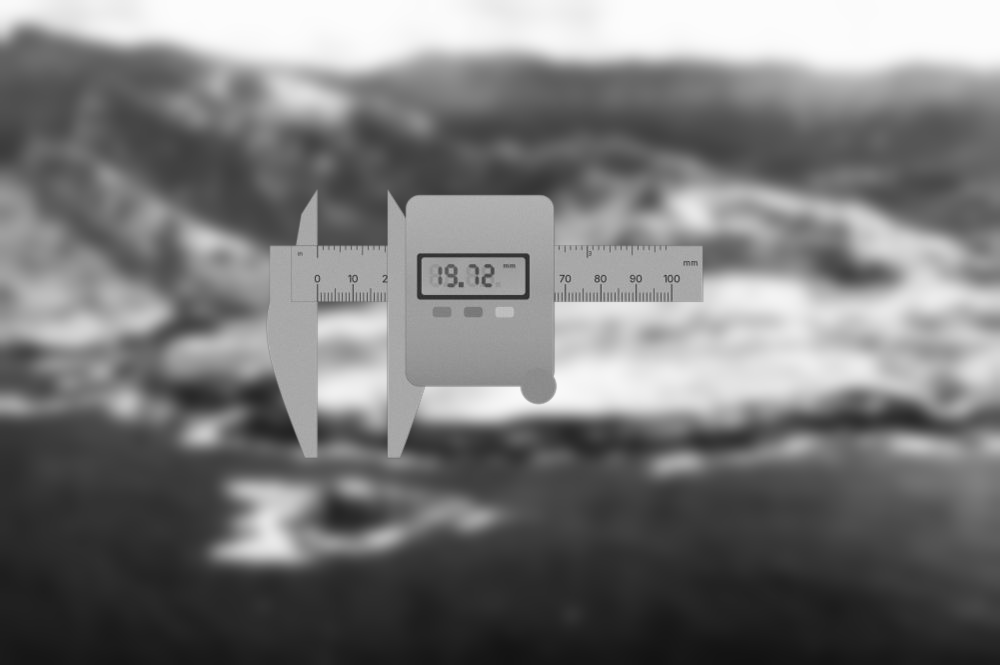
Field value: {"value": 19.72, "unit": "mm"}
